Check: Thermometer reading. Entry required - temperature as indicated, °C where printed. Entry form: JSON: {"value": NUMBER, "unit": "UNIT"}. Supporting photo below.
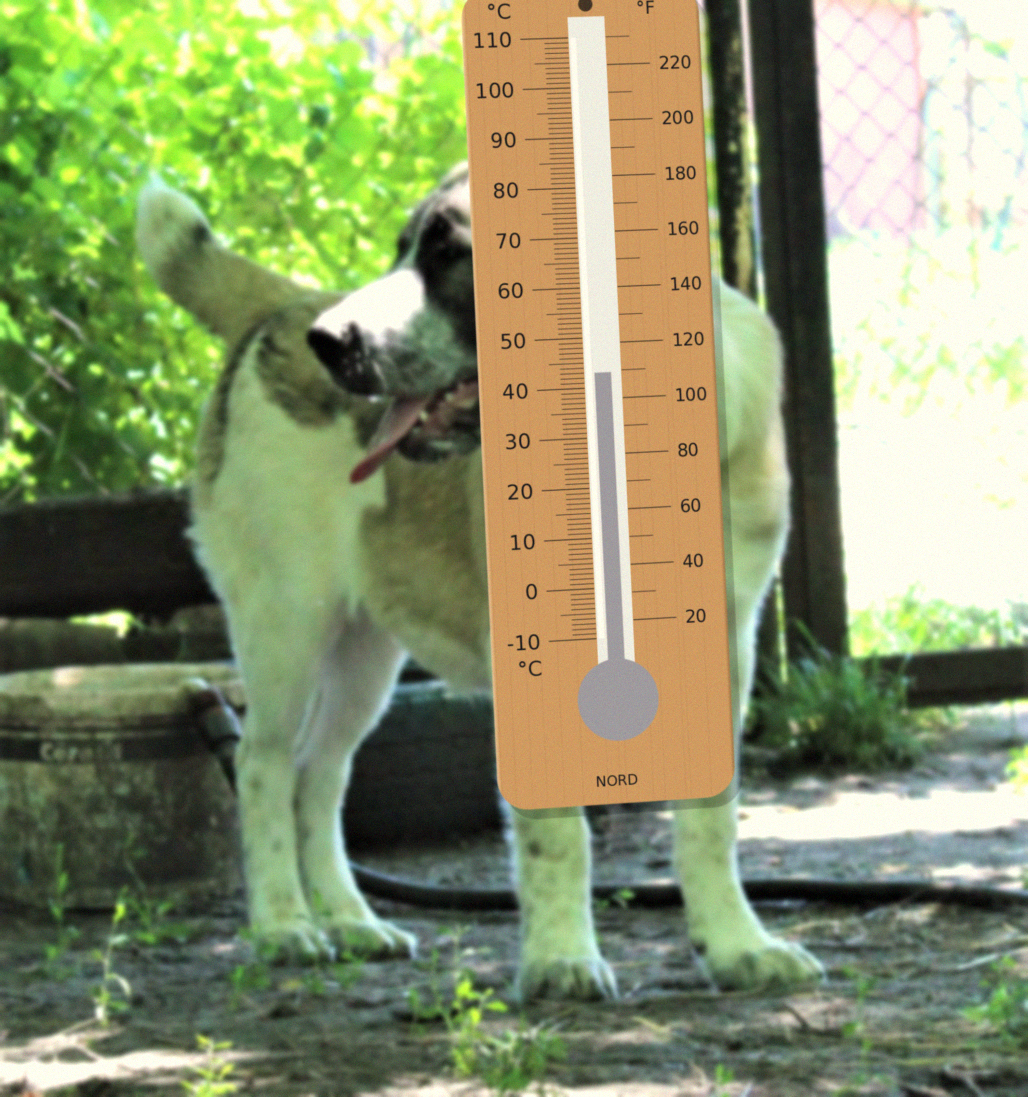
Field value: {"value": 43, "unit": "°C"}
